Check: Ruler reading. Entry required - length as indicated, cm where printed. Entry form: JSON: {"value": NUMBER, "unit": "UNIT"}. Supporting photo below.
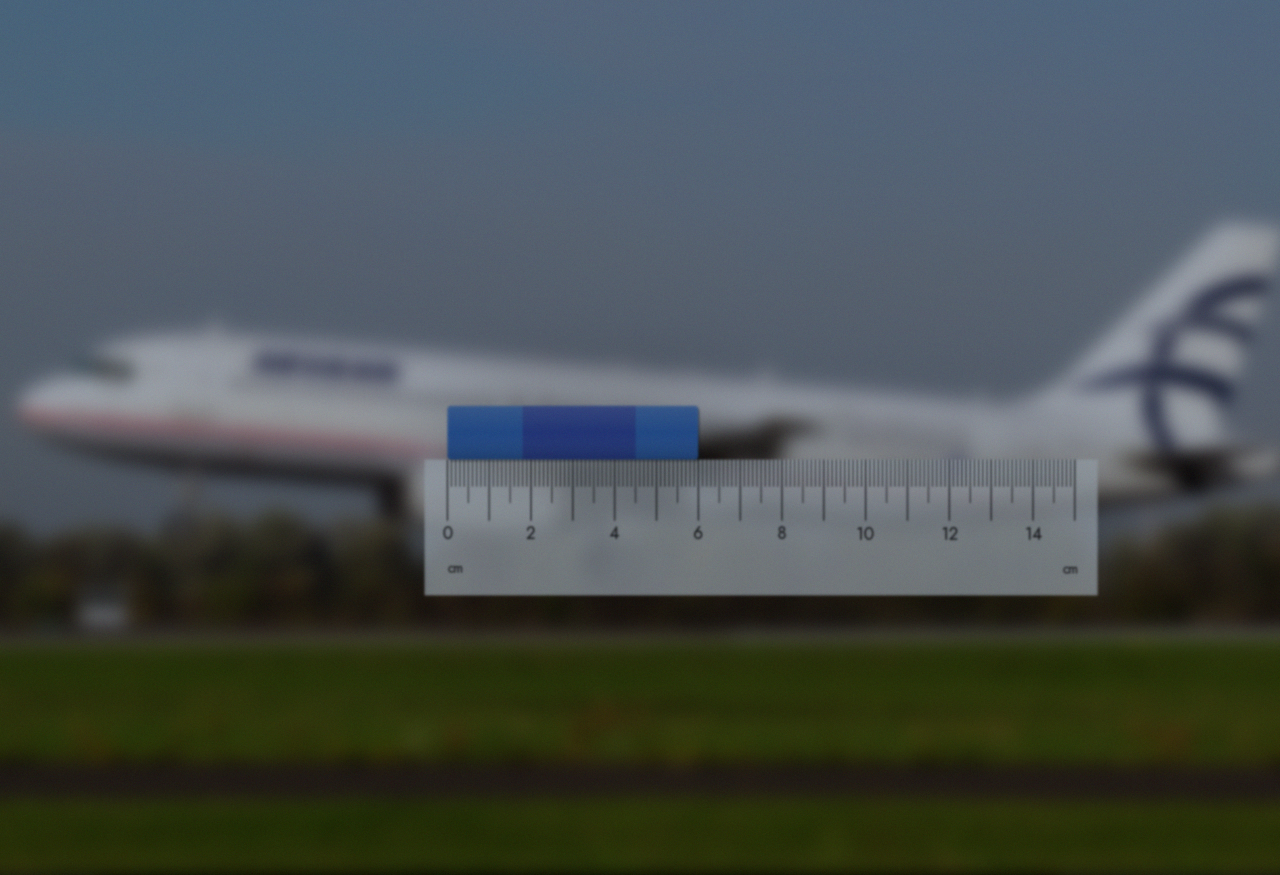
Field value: {"value": 6, "unit": "cm"}
